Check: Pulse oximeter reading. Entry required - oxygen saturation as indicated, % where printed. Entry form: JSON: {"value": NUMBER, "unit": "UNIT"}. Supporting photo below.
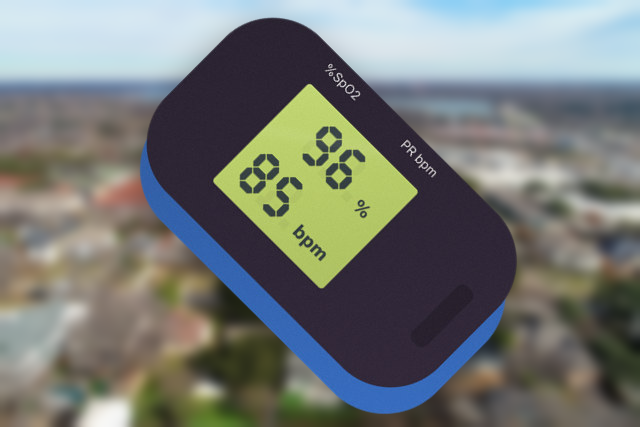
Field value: {"value": 96, "unit": "%"}
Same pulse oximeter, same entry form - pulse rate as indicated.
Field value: {"value": 85, "unit": "bpm"}
